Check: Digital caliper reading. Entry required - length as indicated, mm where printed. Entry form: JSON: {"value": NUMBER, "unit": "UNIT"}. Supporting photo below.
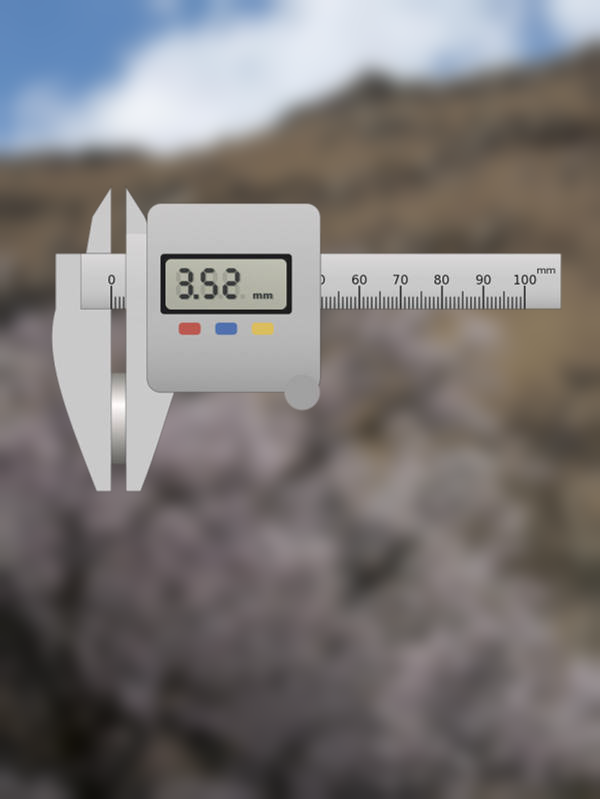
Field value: {"value": 3.52, "unit": "mm"}
